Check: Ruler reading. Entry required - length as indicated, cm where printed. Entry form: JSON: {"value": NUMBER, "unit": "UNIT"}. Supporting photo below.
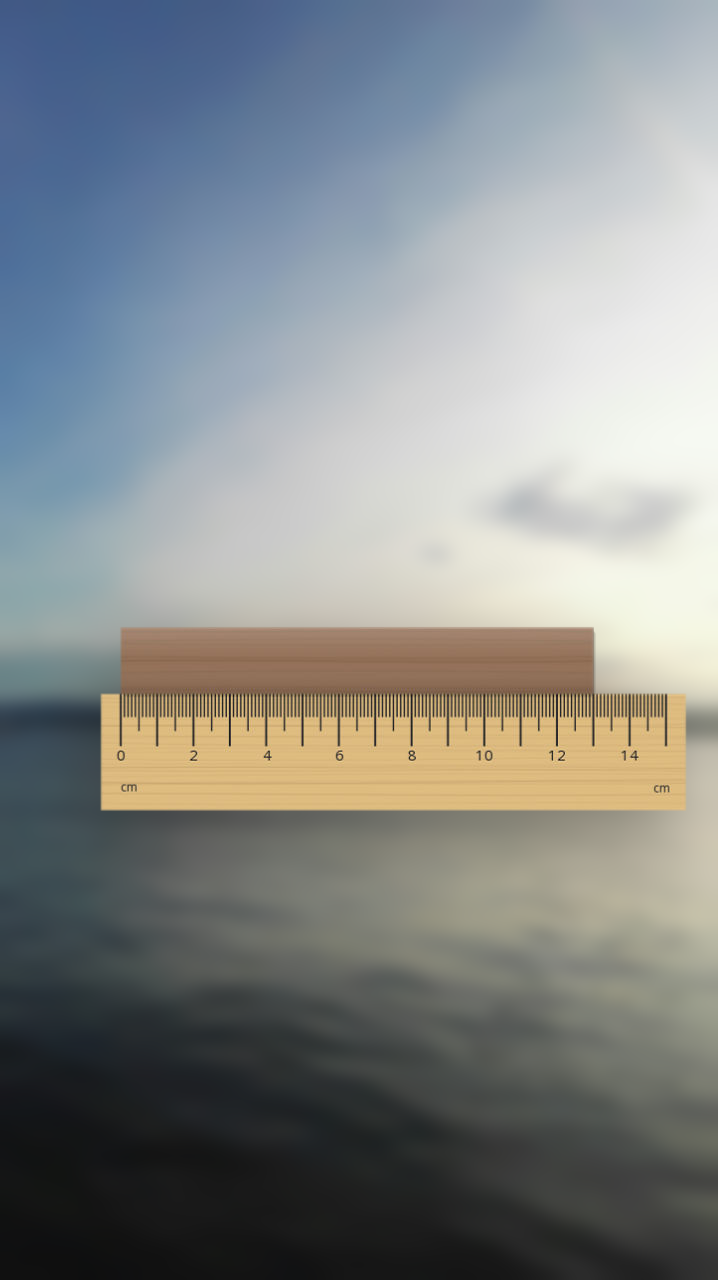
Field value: {"value": 13, "unit": "cm"}
